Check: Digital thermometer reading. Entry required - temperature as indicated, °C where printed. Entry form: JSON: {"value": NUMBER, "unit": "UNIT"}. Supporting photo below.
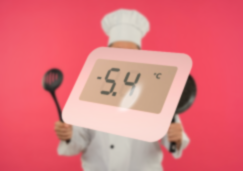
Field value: {"value": -5.4, "unit": "°C"}
